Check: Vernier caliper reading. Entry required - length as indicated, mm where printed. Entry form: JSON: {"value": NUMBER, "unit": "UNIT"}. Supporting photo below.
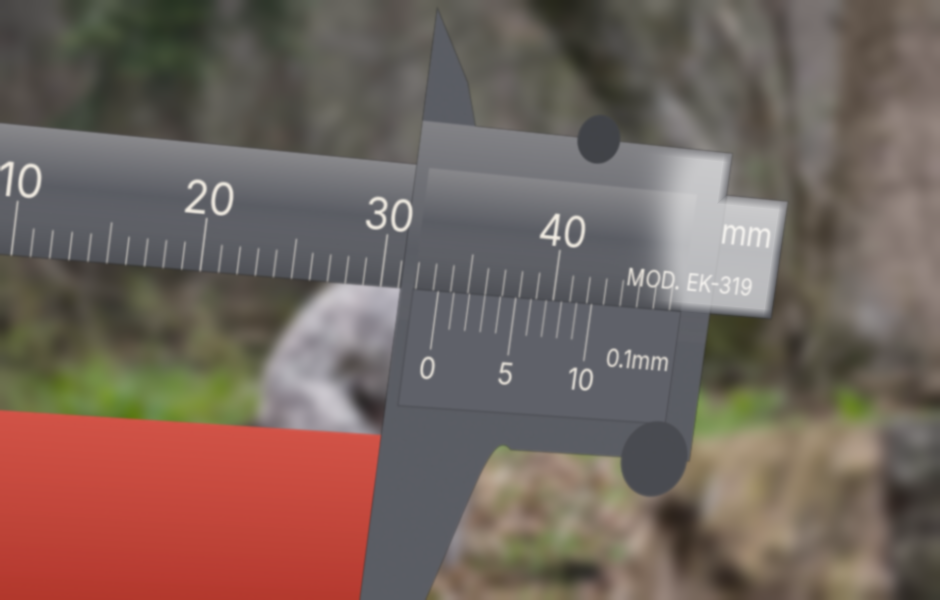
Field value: {"value": 33.3, "unit": "mm"}
